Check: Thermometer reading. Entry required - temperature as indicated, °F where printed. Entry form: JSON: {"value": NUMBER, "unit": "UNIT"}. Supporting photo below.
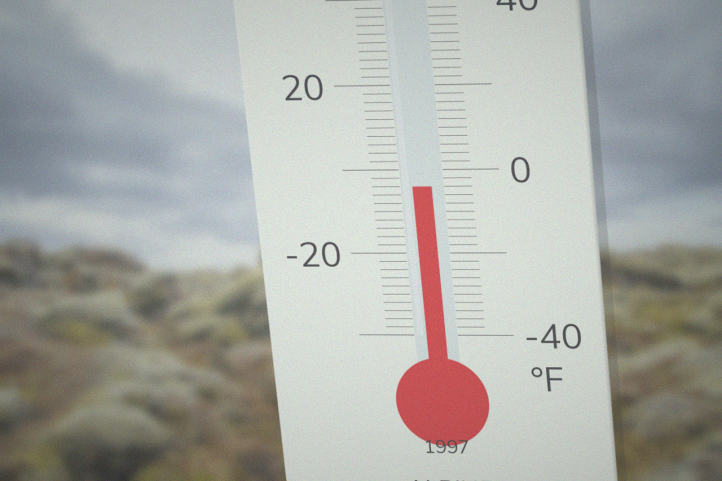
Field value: {"value": -4, "unit": "°F"}
